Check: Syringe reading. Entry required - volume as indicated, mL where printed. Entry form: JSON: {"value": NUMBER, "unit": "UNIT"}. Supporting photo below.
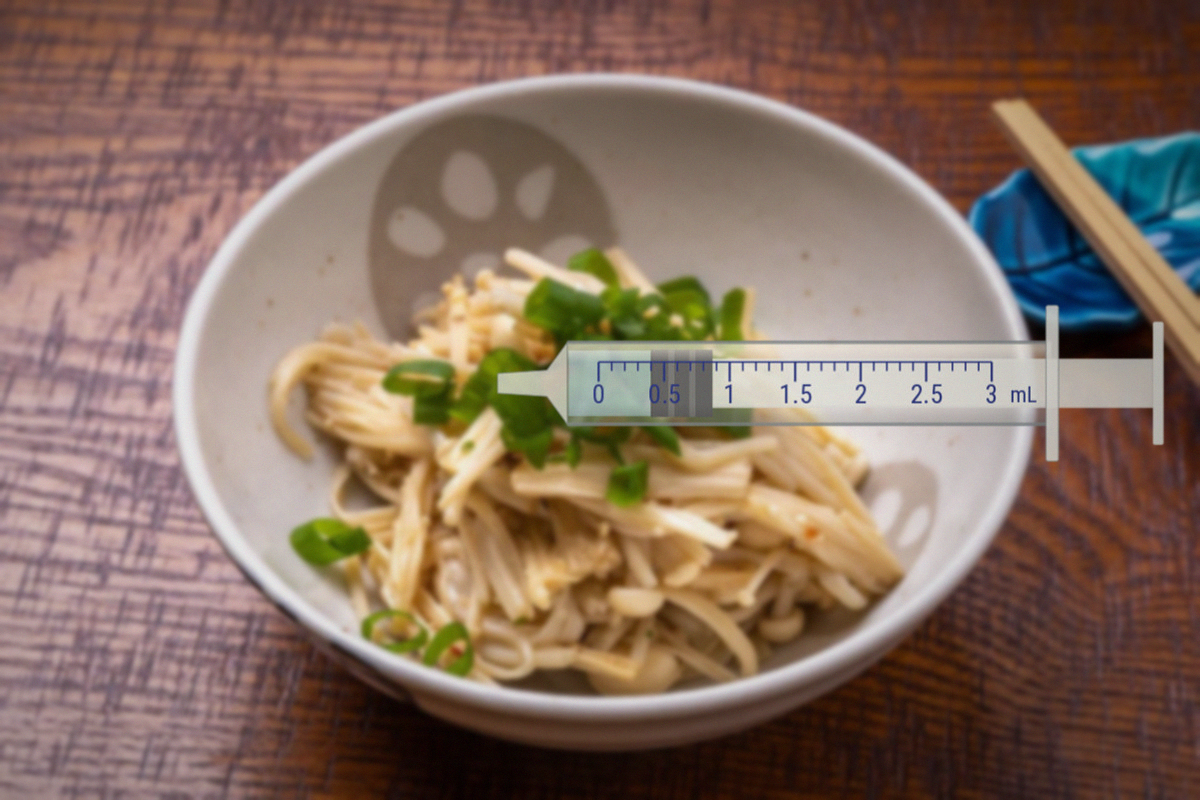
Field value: {"value": 0.4, "unit": "mL"}
